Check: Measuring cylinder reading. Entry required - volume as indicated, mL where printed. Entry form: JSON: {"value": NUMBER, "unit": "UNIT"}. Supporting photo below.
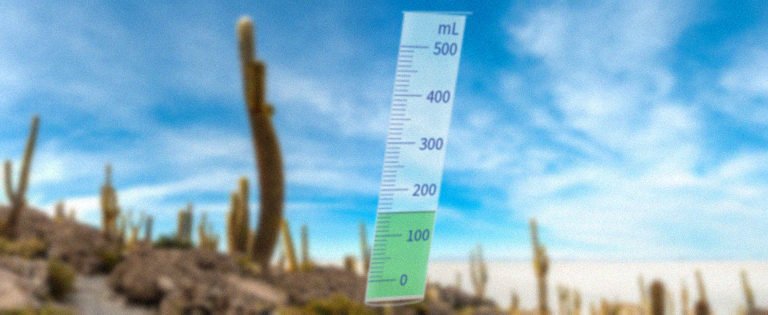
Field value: {"value": 150, "unit": "mL"}
